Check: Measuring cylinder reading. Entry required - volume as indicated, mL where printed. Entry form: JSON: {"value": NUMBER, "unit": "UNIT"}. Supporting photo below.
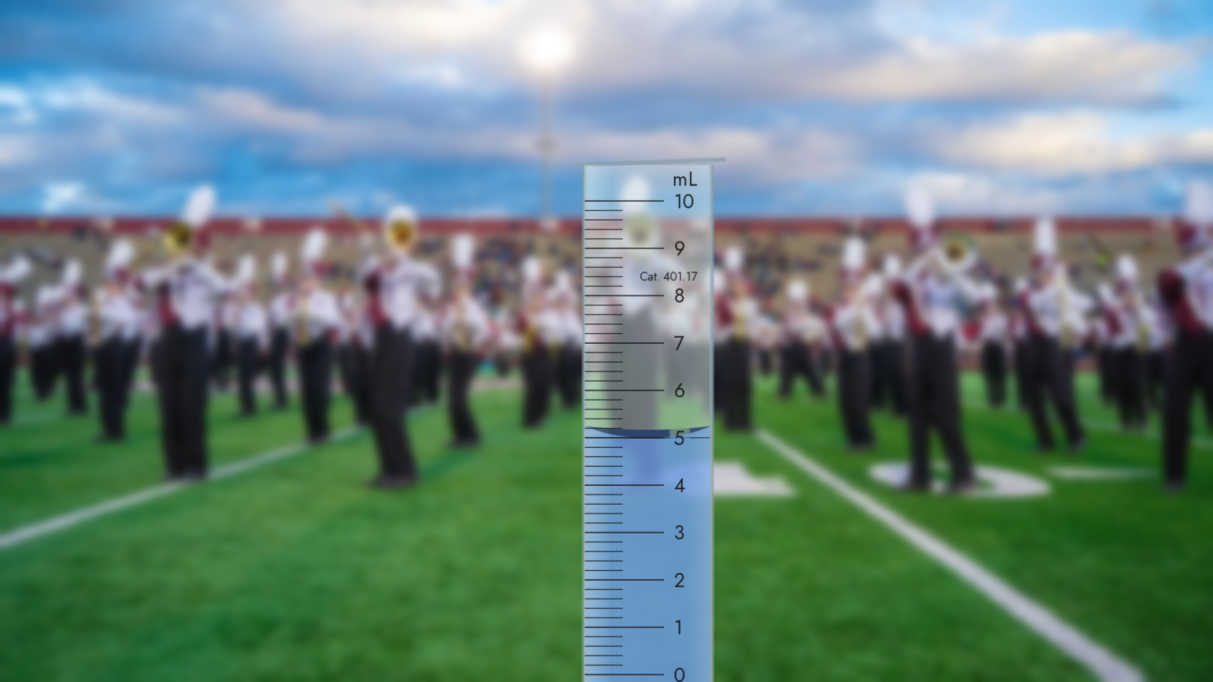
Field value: {"value": 5, "unit": "mL"}
